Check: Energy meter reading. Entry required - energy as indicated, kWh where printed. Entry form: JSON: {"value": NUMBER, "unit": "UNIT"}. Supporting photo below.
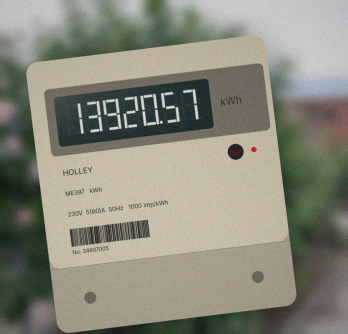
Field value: {"value": 13920.57, "unit": "kWh"}
